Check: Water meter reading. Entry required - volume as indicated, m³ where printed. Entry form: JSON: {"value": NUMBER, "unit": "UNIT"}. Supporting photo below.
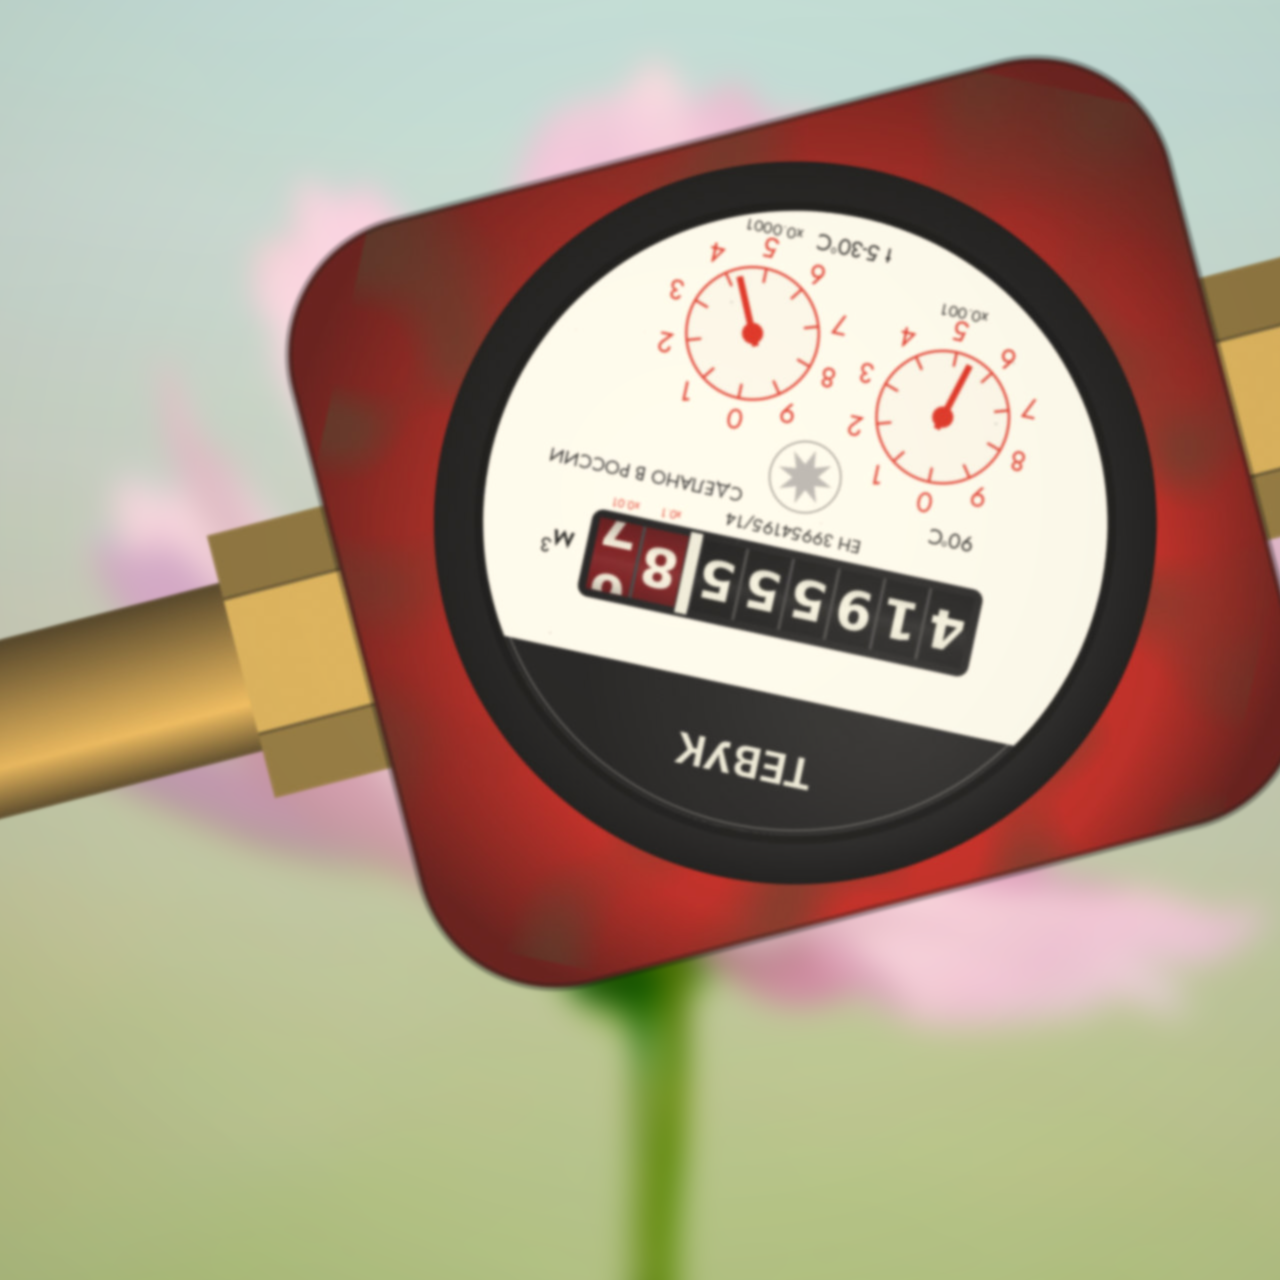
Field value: {"value": 419555.8654, "unit": "m³"}
